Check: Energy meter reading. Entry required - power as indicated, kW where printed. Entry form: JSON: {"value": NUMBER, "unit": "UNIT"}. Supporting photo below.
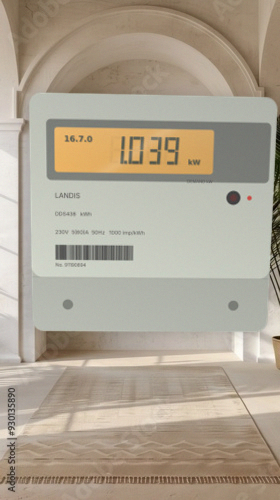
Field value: {"value": 1.039, "unit": "kW"}
